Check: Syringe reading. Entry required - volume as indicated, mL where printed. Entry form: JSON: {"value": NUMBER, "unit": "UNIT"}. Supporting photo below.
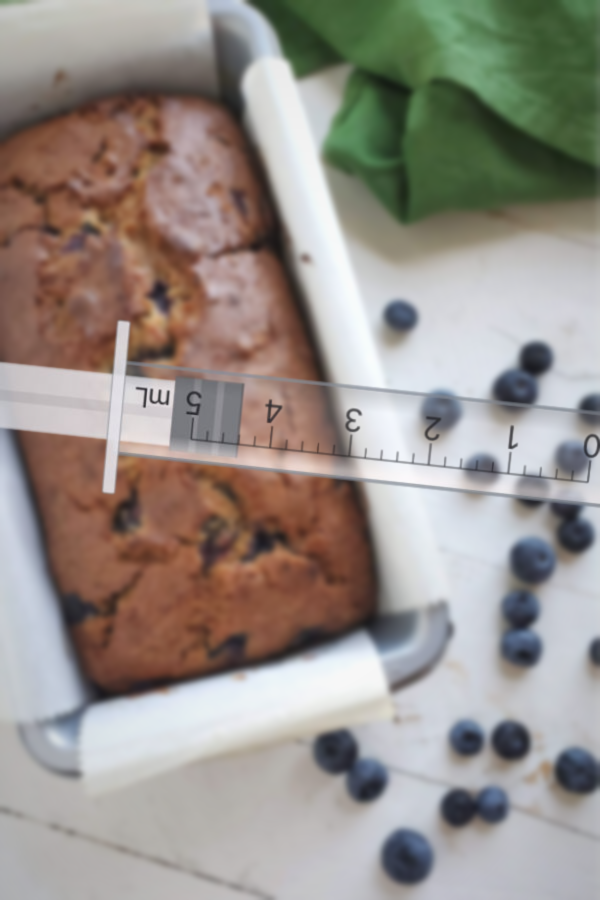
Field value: {"value": 4.4, "unit": "mL"}
